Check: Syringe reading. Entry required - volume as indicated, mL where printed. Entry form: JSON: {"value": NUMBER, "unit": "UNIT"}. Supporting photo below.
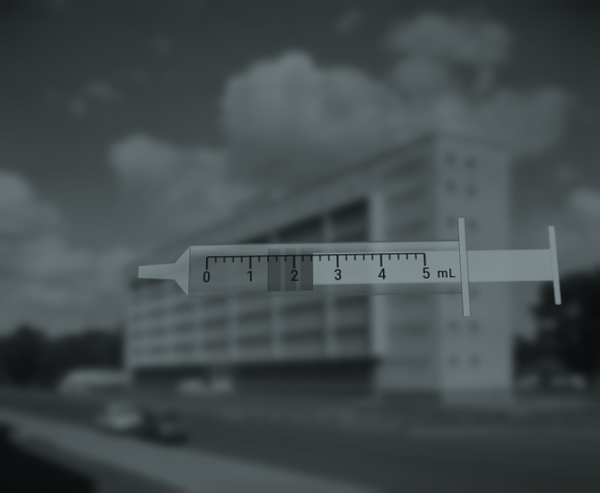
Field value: {"value": 1.4, "unit": "mL"}
